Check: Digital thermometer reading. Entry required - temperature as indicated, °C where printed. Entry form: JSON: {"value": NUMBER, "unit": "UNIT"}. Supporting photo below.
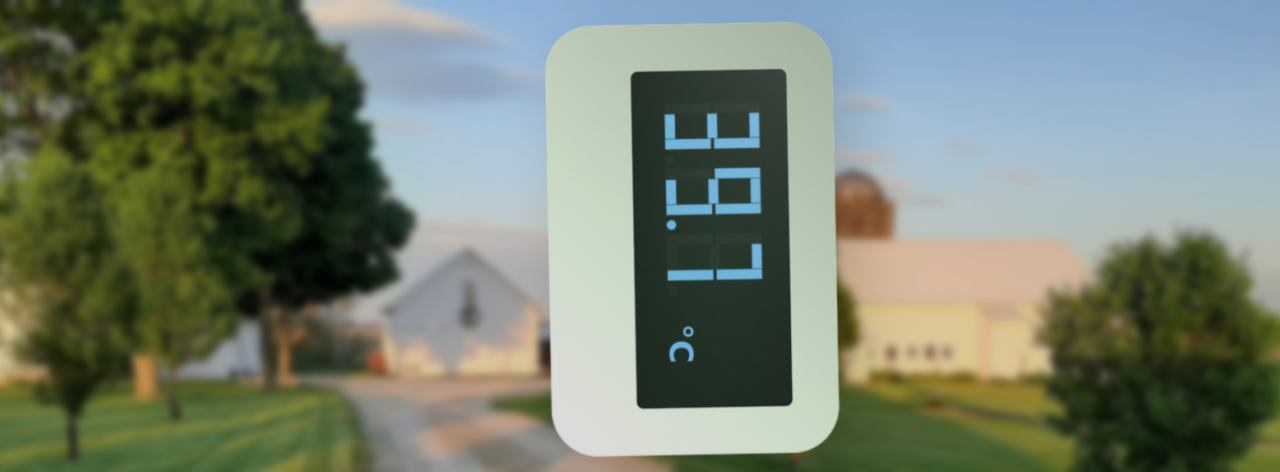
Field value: {"value": 39.7, "unit": "°C"}
